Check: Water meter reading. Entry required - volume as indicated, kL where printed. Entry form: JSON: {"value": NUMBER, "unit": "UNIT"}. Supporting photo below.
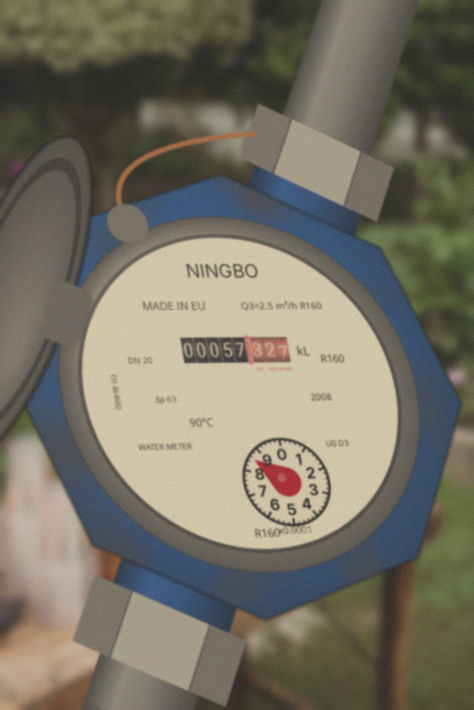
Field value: {"value": 57.3268, "unit": "kL"}
